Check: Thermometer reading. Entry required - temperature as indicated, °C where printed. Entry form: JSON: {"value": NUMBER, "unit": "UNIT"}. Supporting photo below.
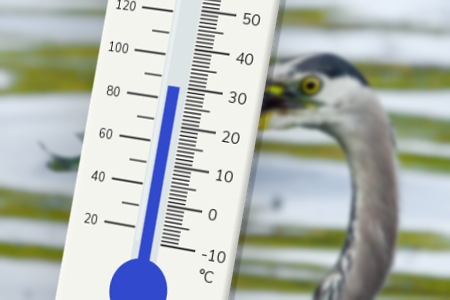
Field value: {"value": 30, "unit": "°C"}
